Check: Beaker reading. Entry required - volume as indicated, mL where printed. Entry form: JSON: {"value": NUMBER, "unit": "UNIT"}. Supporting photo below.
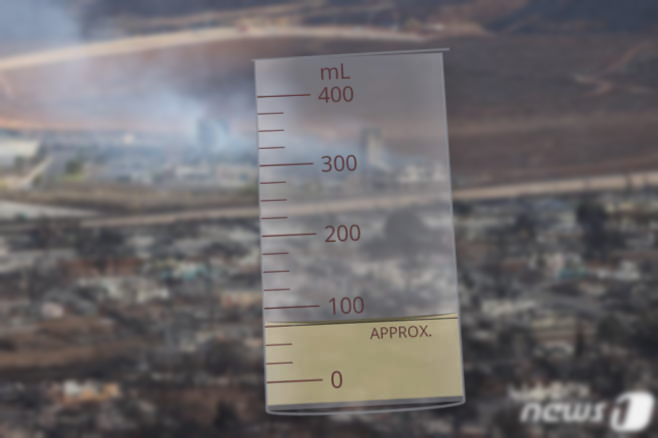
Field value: {"value": 75, "unit": "mL"}
